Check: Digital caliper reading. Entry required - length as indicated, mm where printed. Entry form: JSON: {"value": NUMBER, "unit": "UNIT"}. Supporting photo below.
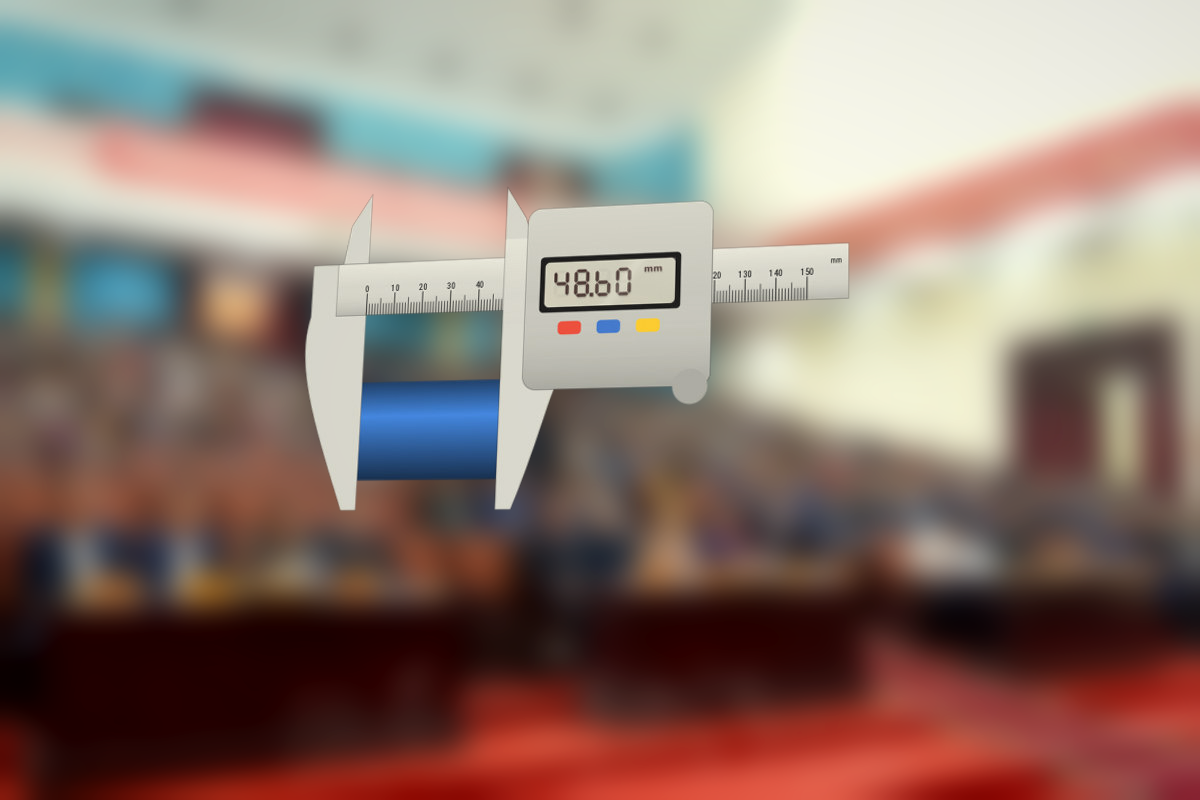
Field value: {"value": 48.60, "unit": "mm"}
